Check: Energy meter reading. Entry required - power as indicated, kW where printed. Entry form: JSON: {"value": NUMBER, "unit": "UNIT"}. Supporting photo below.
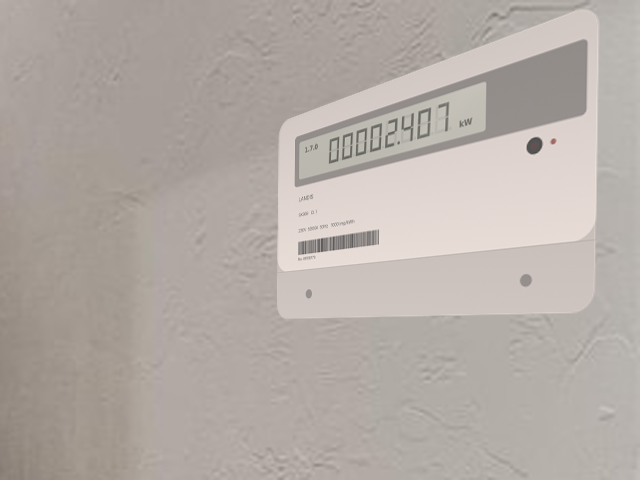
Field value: {"value": 2.407, "unit": "kW"}
